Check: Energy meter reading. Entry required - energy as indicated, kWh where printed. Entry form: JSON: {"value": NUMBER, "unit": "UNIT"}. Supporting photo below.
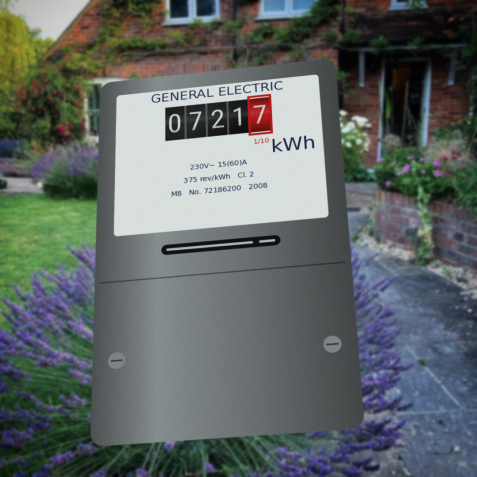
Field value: {"value": 721.7, "unit": "kWh"}
